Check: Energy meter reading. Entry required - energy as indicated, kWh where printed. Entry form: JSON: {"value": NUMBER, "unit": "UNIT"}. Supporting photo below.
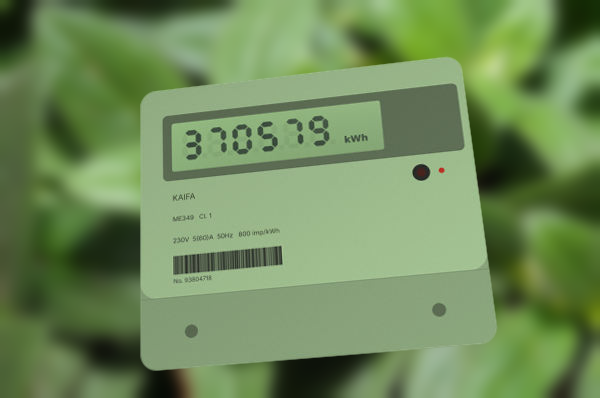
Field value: {"value": 370579, "unit": "kWh"}
